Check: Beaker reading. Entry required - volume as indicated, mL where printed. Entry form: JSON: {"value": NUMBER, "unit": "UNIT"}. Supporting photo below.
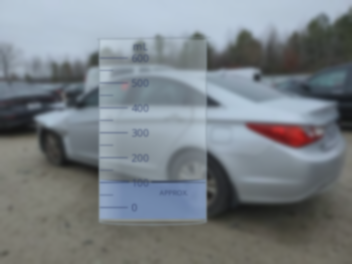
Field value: {"value": 100, "unit": "mL"}
